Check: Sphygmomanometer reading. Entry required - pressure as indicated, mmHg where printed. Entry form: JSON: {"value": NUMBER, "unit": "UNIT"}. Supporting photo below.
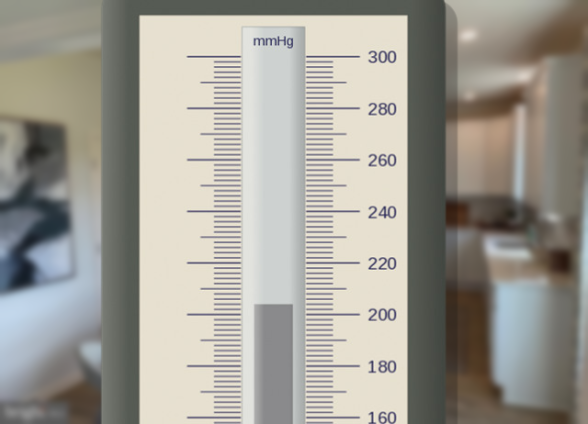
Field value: {"value": 204, "unit": "mmHg"}
